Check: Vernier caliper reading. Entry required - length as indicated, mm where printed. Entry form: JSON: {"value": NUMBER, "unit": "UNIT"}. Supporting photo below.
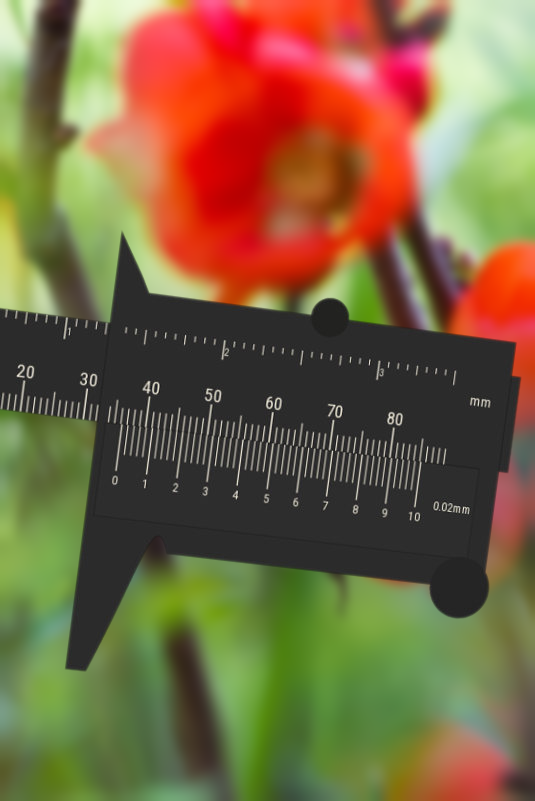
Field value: {"value": 36.2, "unit": "mm"}
